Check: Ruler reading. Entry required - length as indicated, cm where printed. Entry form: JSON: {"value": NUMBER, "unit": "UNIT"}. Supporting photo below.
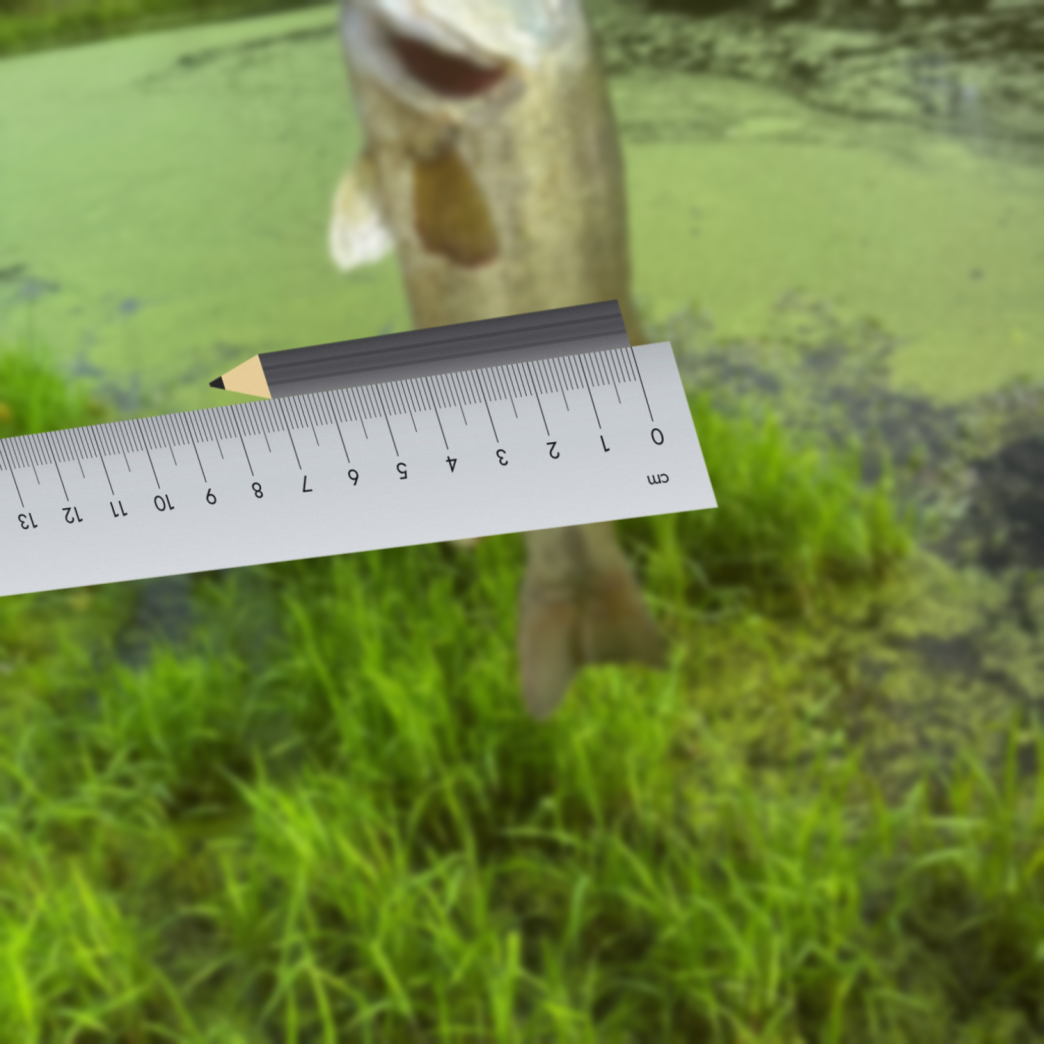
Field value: {"value": 8.3, "unit": "cm"}
